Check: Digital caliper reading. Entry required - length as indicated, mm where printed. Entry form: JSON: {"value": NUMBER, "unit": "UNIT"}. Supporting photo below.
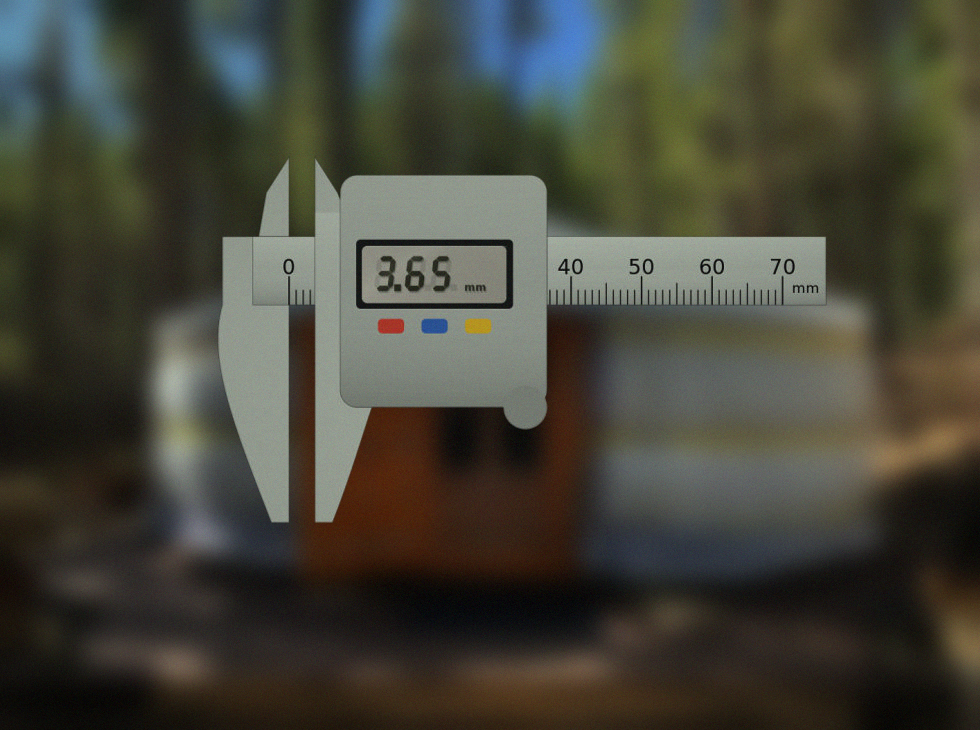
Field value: {"value": 3.65, "unit": "mm"}
